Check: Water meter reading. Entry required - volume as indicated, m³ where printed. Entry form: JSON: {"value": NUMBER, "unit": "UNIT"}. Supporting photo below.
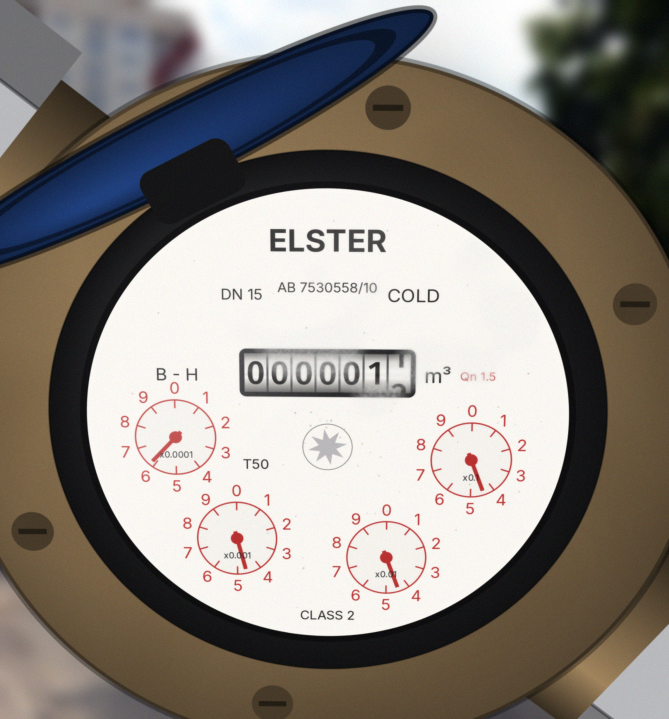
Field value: {"value": 11.4446, "unit": "m³"}
